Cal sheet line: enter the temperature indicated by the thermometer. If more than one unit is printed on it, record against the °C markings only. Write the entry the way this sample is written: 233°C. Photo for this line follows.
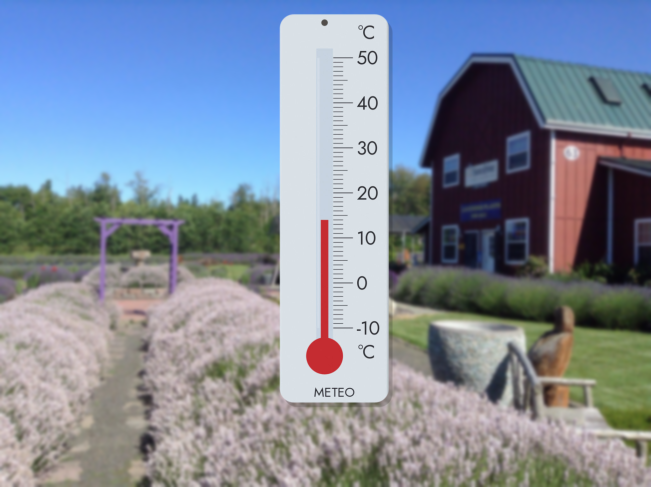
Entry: 14°C
